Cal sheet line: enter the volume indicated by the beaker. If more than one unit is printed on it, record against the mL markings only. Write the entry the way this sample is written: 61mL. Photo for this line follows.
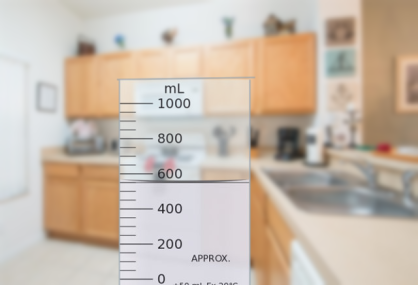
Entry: 550mL
